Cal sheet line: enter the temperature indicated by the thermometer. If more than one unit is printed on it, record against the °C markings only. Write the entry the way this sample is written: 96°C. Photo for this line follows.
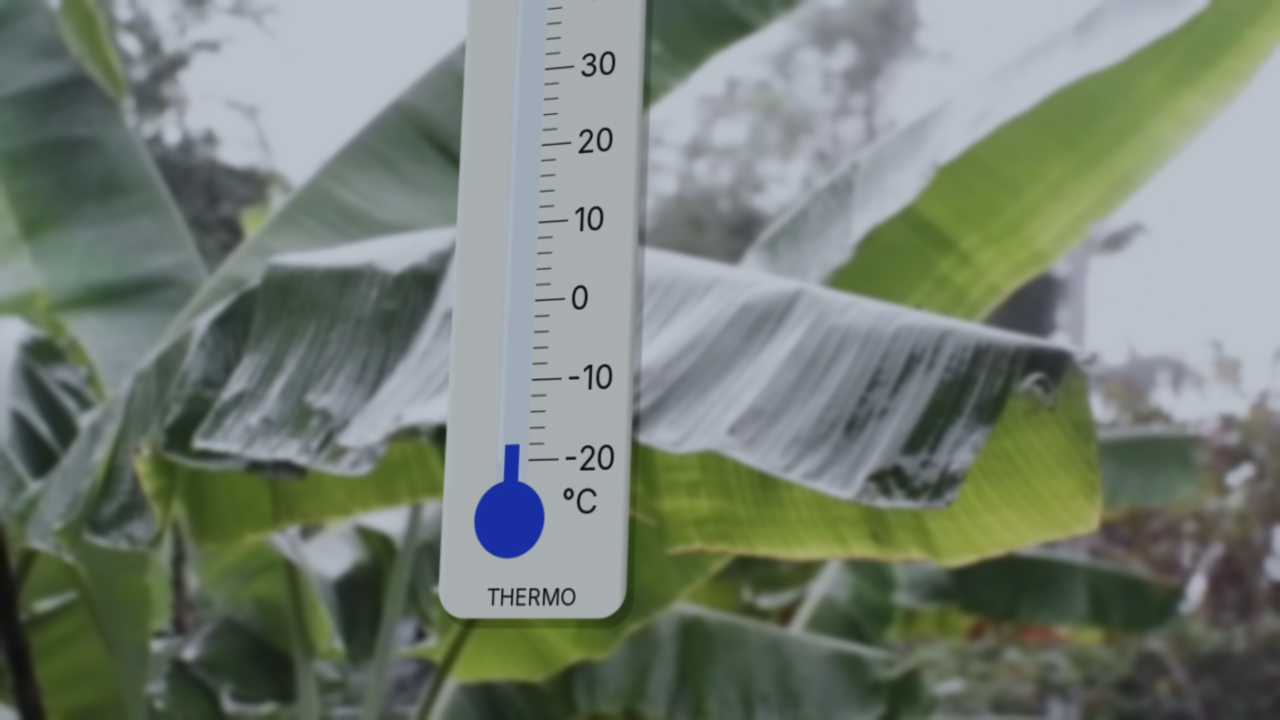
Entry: -18°C
